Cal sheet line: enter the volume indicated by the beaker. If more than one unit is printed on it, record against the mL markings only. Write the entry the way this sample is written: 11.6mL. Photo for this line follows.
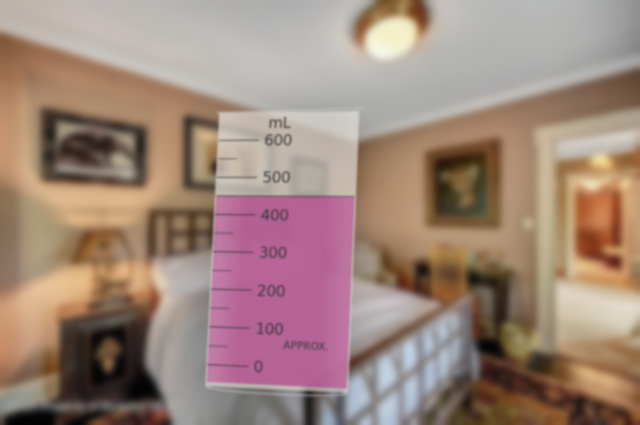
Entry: 450mL
